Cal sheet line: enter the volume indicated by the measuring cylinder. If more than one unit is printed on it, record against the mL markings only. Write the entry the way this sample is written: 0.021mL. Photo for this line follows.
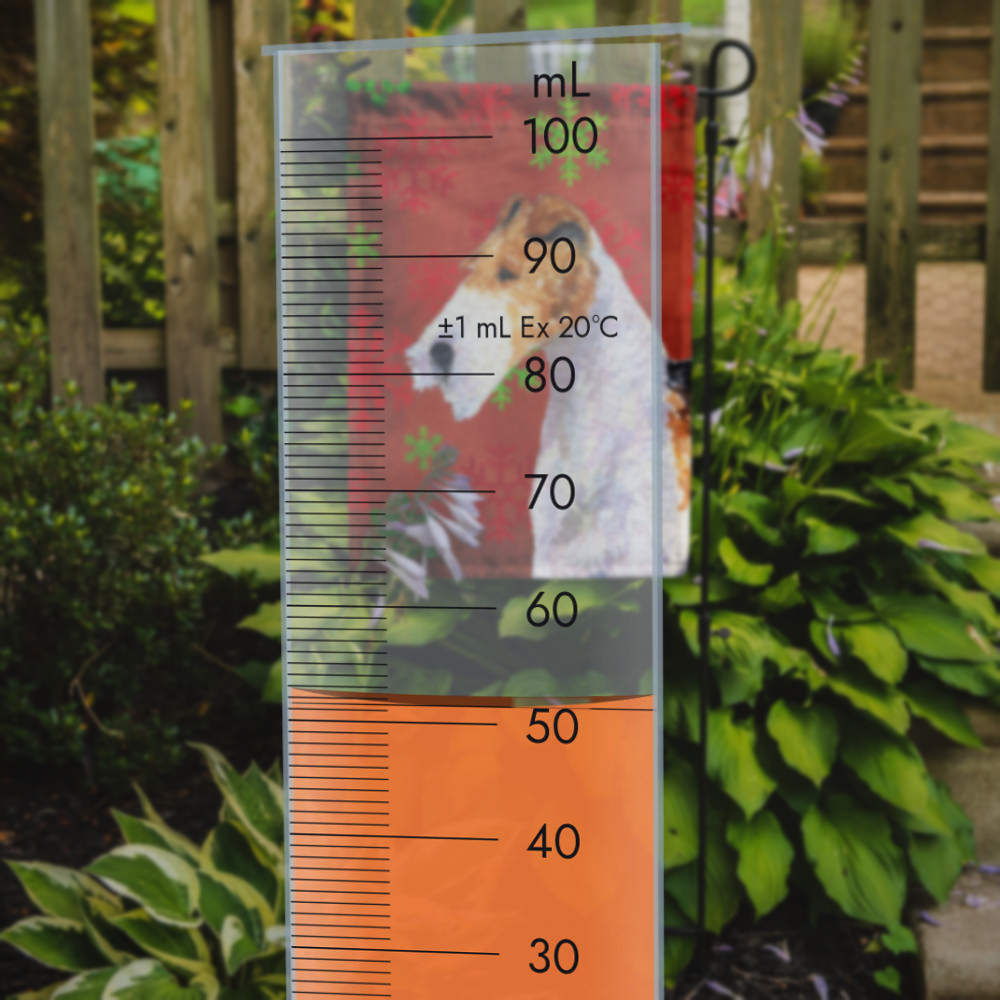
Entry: 51.5mL
